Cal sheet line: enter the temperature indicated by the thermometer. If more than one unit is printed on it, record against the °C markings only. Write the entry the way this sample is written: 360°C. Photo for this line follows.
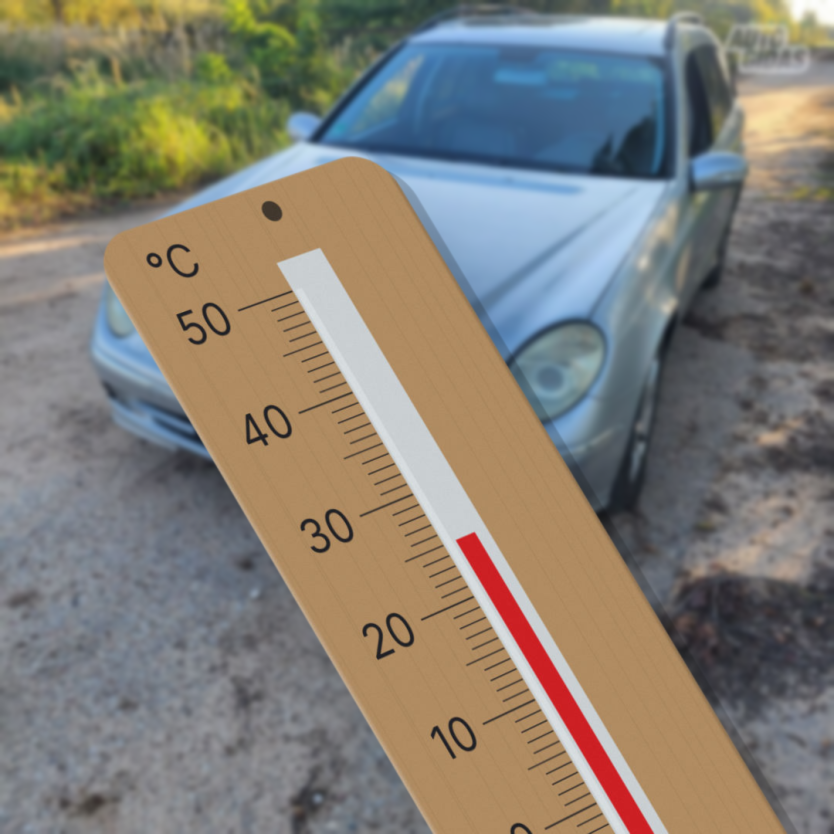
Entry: 25°C
